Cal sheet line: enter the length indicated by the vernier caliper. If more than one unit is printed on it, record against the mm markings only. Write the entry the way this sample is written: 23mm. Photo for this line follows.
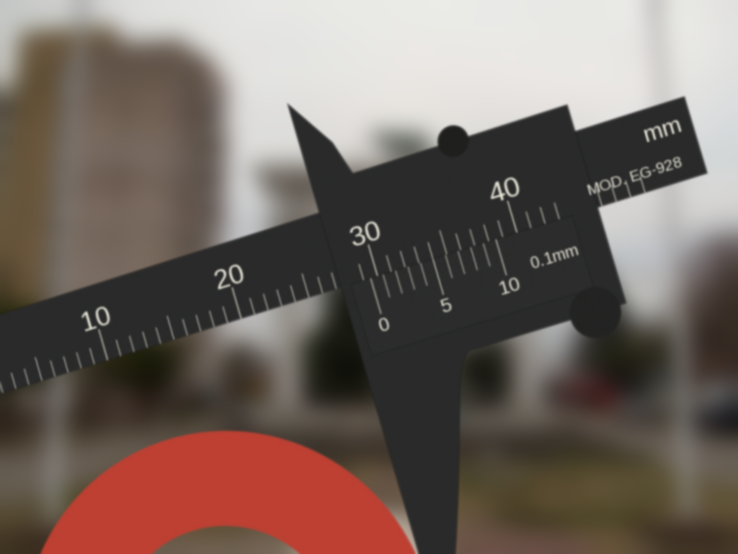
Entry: 29.5mm
